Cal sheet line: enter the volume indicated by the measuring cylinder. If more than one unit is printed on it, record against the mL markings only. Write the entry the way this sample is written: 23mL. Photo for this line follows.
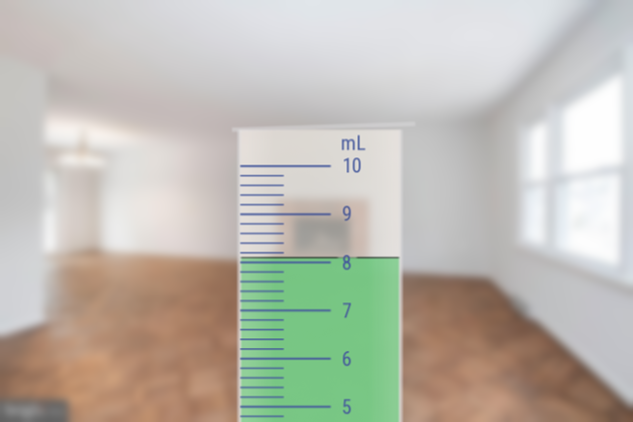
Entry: 8.1mL
